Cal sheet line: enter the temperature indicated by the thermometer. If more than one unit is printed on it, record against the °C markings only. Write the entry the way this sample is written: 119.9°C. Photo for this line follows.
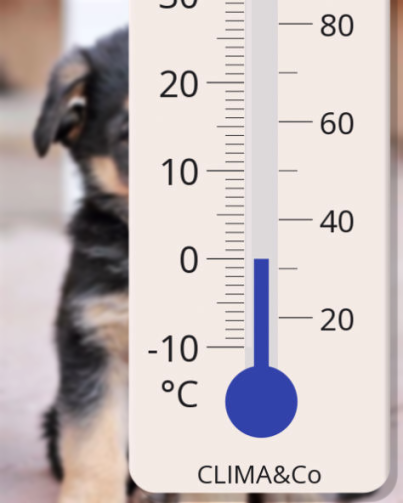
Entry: 0°C
